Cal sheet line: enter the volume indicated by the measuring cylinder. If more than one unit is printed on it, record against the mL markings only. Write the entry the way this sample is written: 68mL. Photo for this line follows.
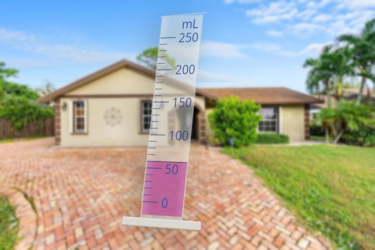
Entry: 60mL
